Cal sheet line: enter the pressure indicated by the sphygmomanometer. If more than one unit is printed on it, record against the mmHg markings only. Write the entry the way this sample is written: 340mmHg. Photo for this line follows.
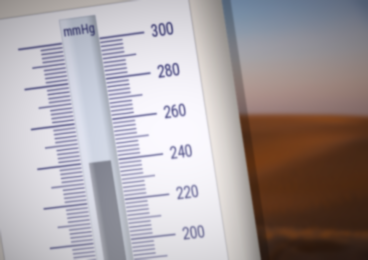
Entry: 240mmHg
